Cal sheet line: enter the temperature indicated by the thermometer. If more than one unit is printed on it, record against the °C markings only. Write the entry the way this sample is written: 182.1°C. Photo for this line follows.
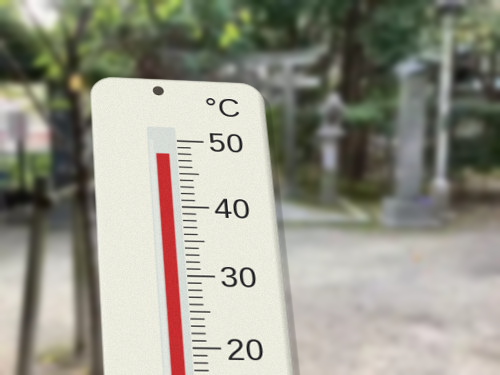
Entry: 48°C
